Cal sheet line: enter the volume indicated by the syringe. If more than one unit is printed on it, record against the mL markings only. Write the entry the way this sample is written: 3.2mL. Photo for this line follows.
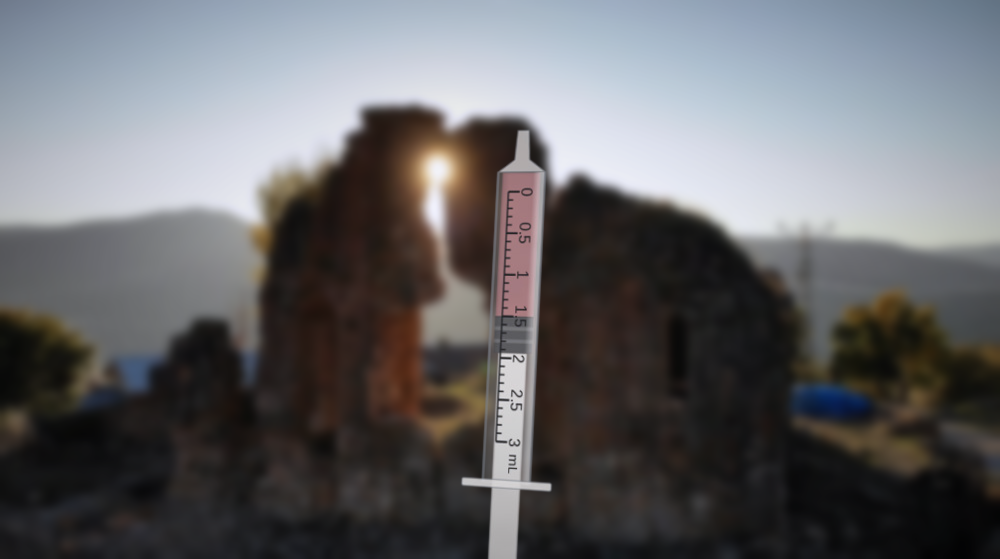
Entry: 1.5mL
